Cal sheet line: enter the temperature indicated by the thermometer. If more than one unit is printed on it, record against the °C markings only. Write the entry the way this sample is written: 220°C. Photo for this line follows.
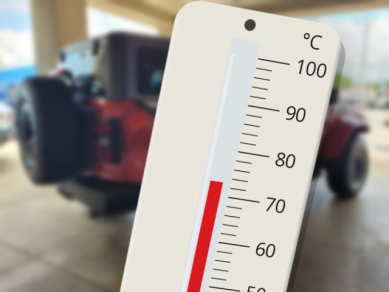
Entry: 73°C
